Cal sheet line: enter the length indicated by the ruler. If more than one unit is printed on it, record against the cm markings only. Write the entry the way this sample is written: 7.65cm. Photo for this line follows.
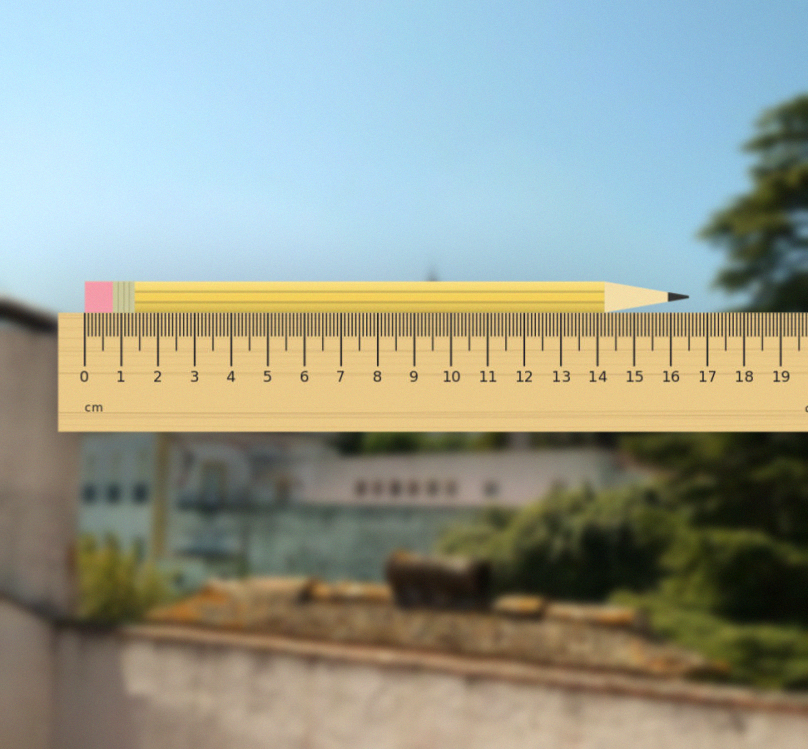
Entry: 16.5cm
